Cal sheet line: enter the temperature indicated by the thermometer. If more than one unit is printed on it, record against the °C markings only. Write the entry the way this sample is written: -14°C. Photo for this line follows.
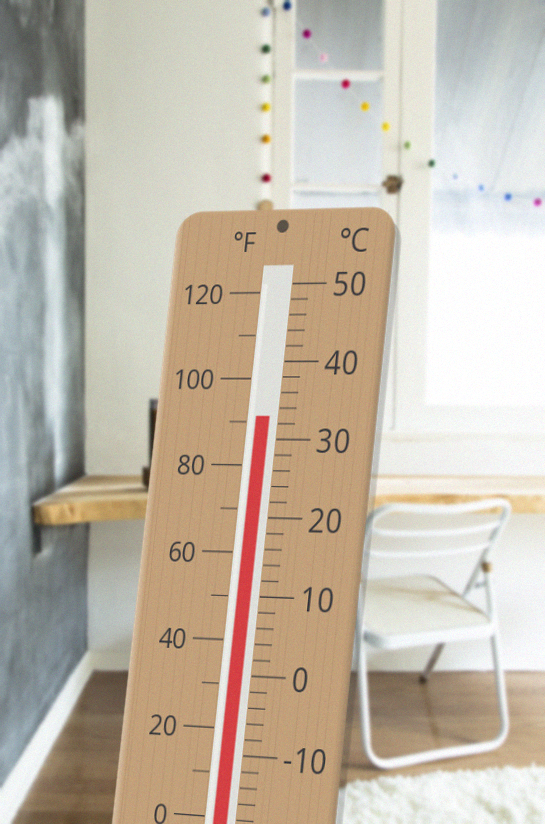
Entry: 33°C
